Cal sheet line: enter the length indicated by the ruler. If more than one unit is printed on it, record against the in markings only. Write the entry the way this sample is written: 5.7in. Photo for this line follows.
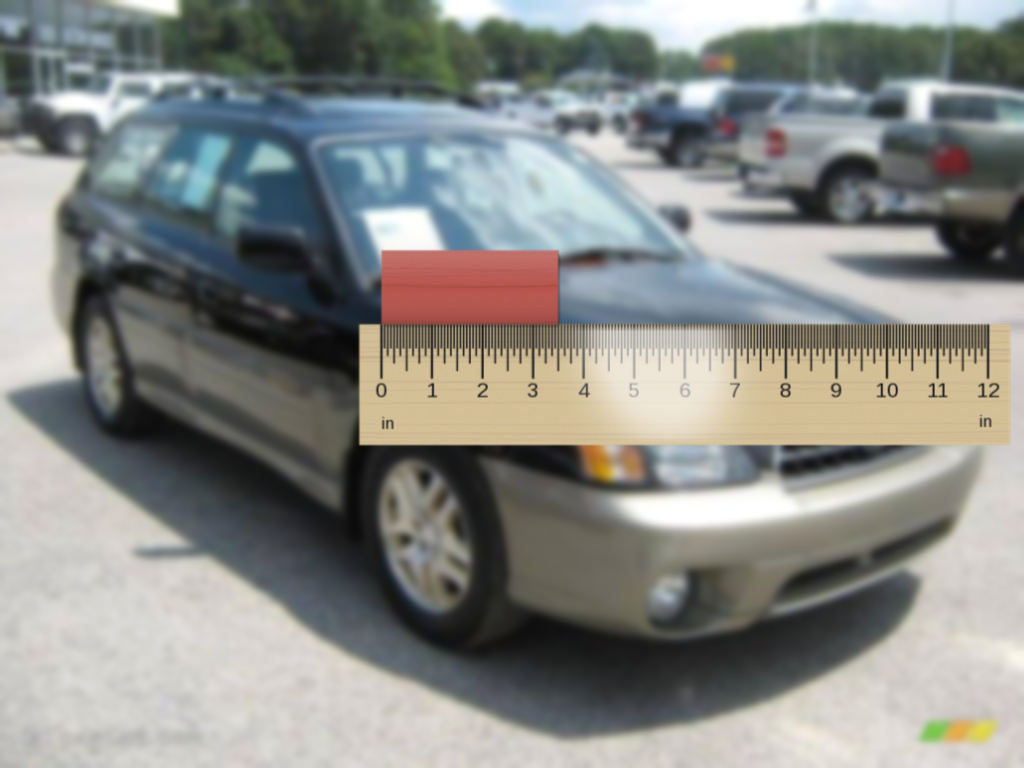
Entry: 3.5in
